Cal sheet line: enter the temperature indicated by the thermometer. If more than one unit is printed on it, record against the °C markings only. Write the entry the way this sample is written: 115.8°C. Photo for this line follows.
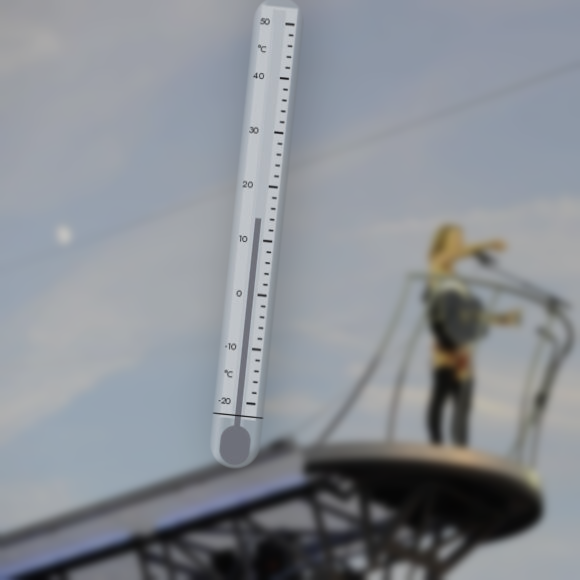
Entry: 14°C
